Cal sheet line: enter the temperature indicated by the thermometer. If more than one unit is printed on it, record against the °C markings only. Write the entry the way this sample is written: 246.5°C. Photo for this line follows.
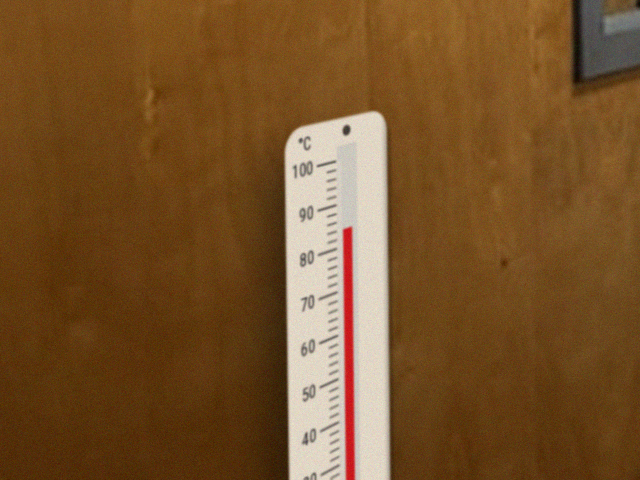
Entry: 84°C
